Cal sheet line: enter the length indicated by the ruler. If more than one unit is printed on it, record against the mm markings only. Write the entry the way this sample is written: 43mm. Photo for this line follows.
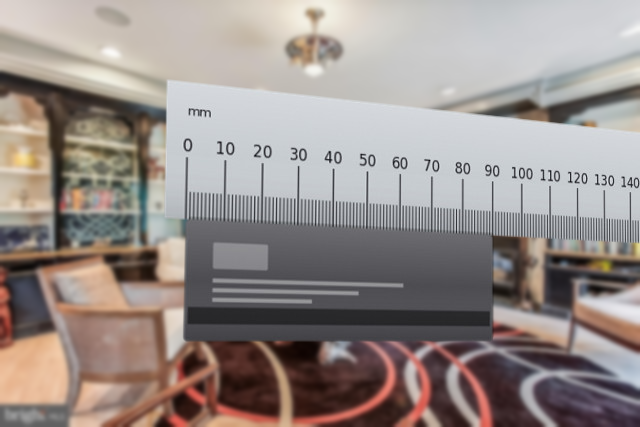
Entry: 90mm
